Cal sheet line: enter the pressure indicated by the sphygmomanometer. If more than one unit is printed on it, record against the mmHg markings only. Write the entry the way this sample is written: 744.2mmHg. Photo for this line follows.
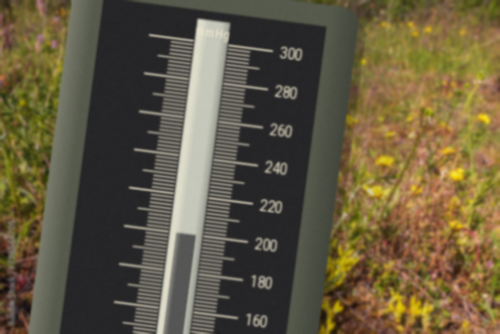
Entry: 200mmHg
